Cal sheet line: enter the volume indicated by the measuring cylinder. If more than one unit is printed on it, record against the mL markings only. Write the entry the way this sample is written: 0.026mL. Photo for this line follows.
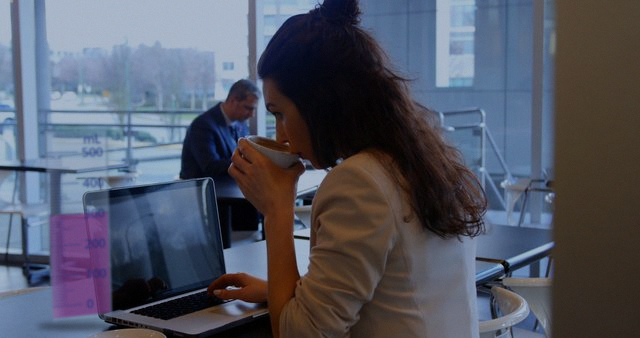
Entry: 300mL
